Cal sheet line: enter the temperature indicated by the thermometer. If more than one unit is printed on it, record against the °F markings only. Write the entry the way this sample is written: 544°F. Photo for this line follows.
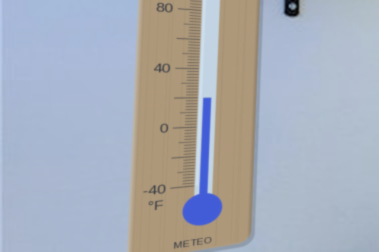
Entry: 20°F
